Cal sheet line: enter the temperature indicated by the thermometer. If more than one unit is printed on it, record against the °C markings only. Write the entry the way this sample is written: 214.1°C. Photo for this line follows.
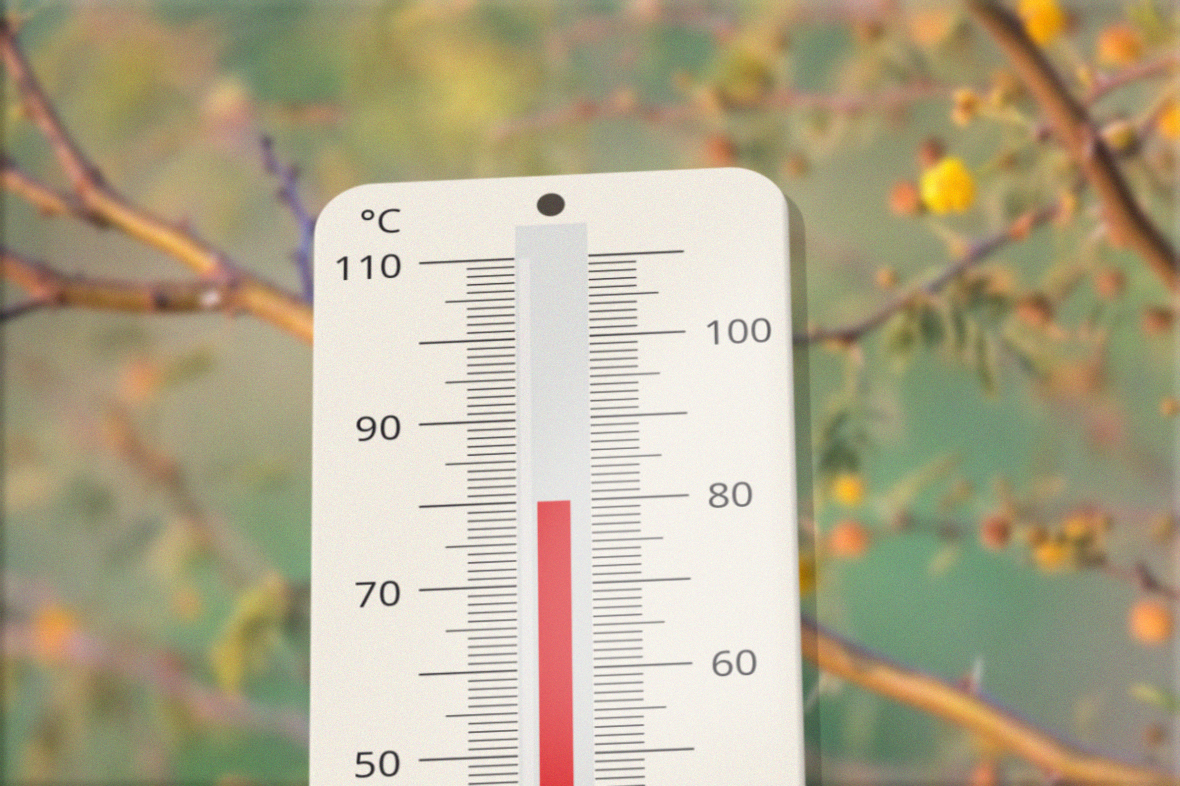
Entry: 80°C
